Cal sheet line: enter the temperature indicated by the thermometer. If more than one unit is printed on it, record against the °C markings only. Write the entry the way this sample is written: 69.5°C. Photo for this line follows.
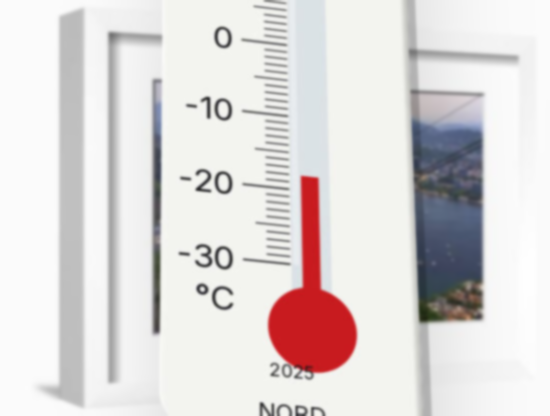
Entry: -18°C
